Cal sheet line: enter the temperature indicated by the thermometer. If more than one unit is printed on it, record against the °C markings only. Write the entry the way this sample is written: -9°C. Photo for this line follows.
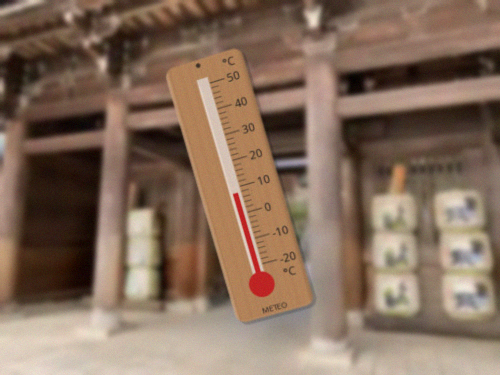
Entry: 8°C
